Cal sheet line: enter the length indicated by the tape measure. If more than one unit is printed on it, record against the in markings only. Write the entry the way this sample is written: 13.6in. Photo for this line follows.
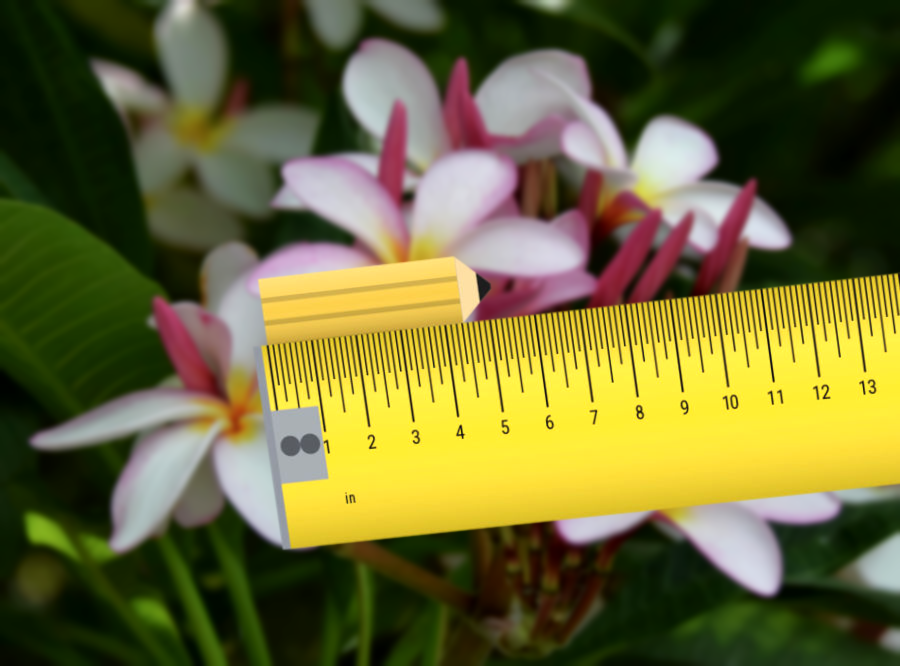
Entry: 5.125in
